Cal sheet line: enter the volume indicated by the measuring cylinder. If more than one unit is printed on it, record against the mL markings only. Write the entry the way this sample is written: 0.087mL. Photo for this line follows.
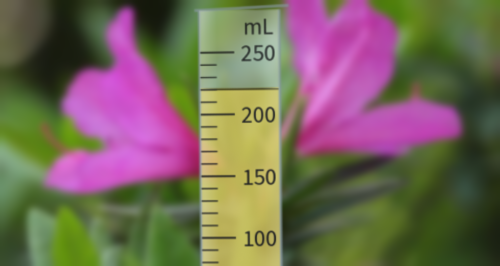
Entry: 220mL
